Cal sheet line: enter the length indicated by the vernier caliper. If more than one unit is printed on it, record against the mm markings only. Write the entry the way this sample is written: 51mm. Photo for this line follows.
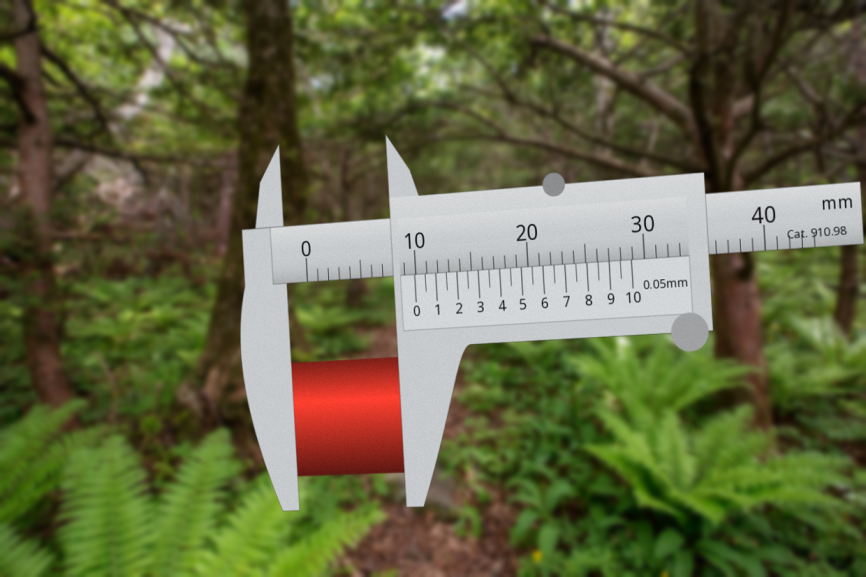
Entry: 9.9mm
